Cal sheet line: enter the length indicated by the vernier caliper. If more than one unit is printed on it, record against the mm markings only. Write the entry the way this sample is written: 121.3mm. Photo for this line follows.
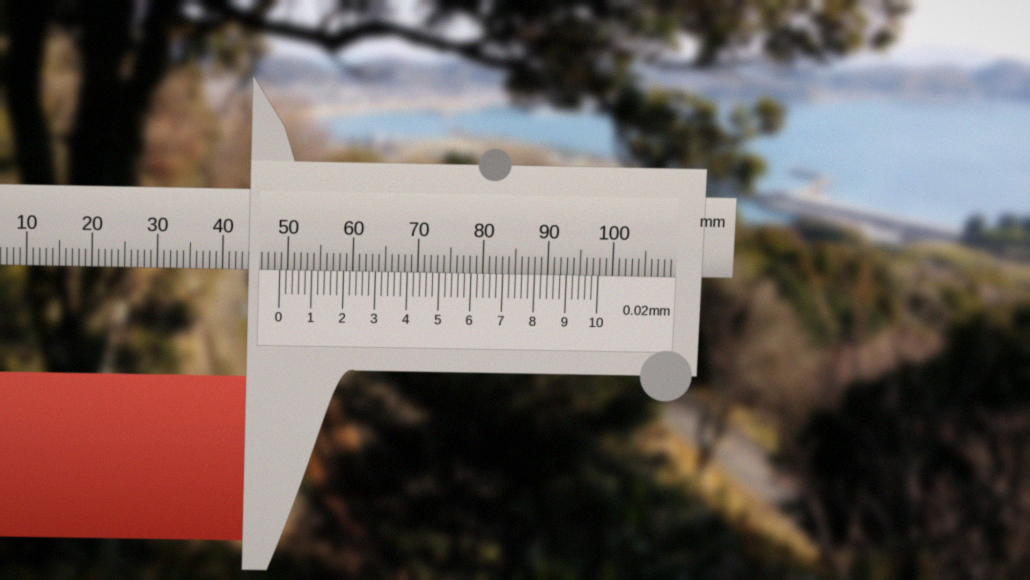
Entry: 48.8mm
